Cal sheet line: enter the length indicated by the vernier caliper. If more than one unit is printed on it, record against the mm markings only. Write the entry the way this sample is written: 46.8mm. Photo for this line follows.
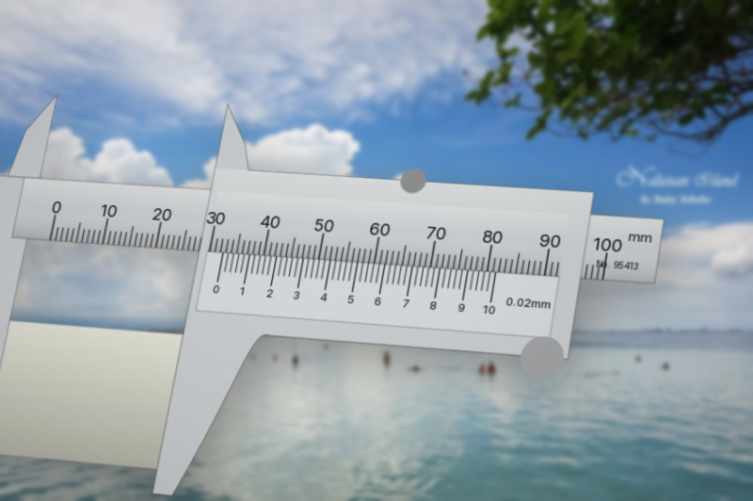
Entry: 32.5mm
